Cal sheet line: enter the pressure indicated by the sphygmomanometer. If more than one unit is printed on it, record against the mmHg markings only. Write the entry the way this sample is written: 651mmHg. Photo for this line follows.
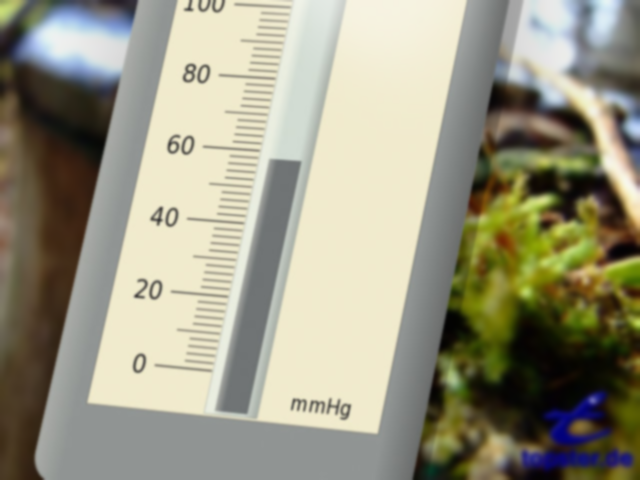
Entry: 58mmHg
